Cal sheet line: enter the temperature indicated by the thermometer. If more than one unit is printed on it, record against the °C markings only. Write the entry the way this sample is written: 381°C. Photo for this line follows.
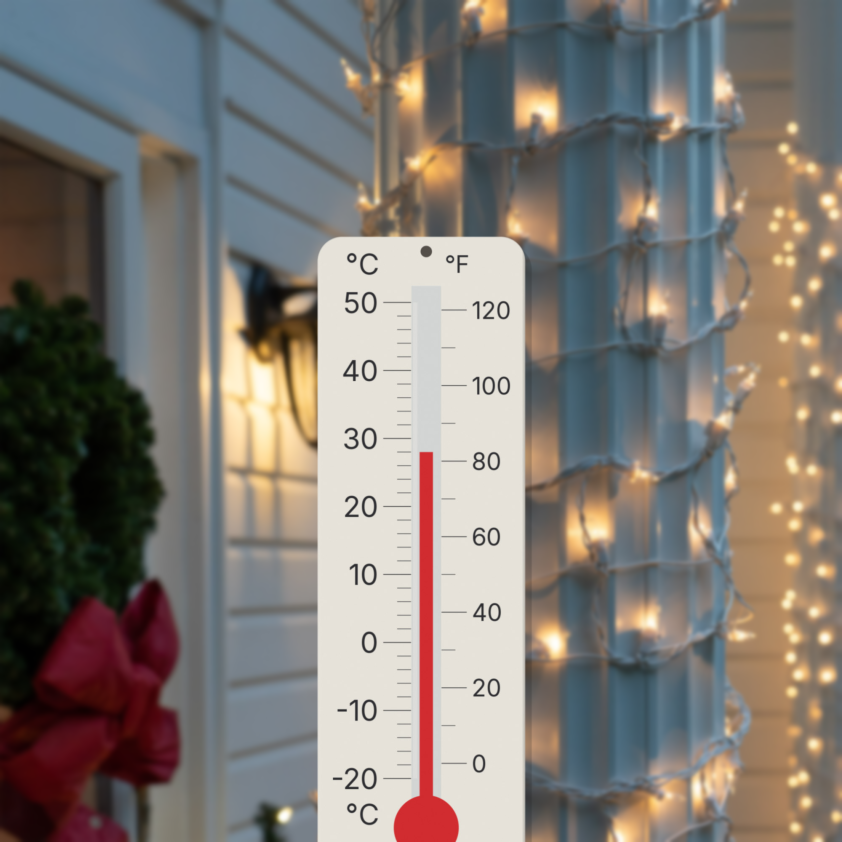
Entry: 28°C
